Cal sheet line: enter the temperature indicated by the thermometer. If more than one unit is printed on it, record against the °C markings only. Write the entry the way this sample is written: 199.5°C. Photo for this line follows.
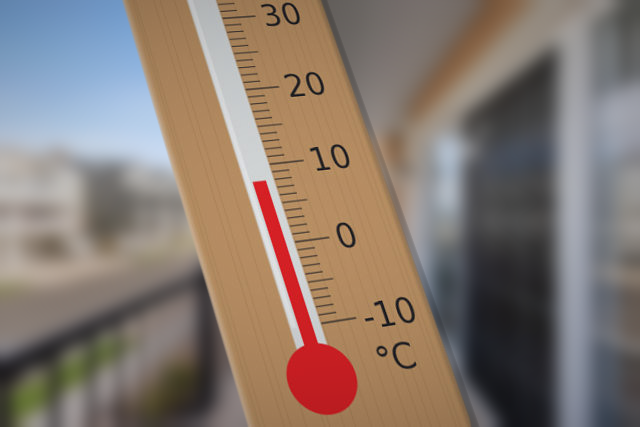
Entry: 8°C
